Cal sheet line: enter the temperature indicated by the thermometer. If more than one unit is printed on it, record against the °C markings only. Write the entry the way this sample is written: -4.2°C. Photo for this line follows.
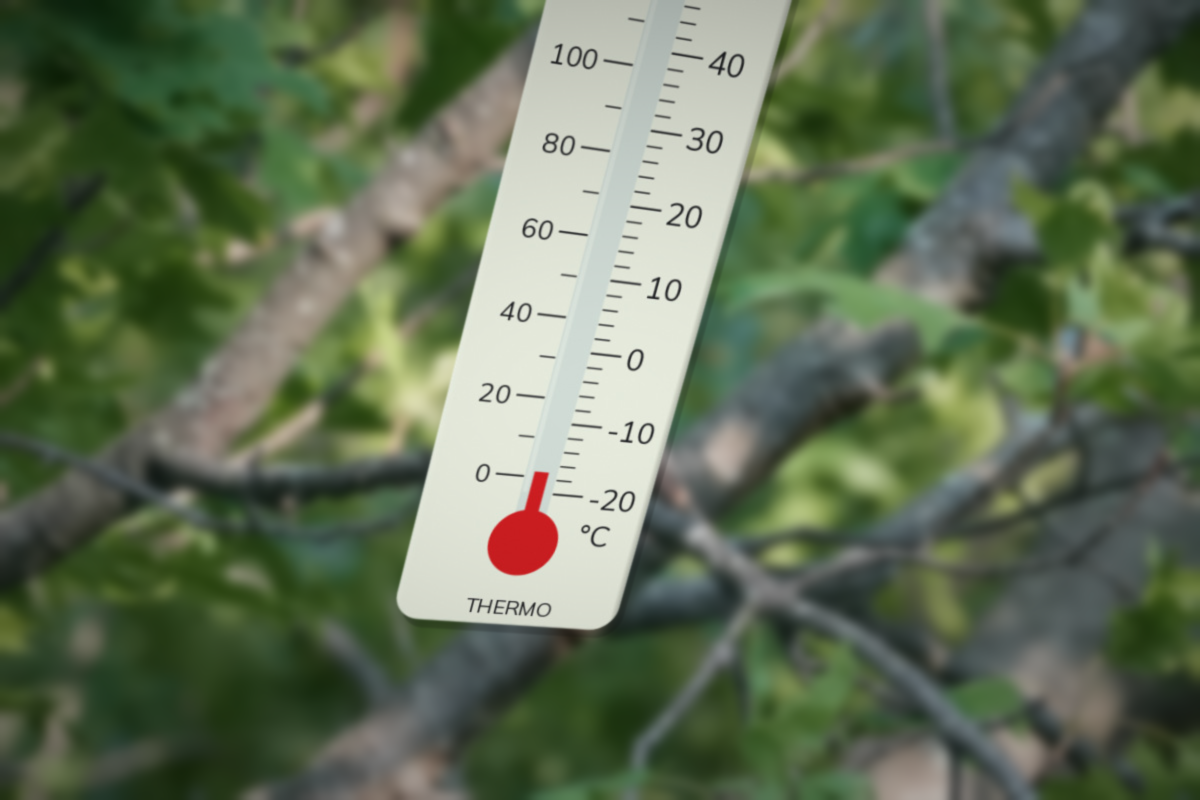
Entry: -17°C
